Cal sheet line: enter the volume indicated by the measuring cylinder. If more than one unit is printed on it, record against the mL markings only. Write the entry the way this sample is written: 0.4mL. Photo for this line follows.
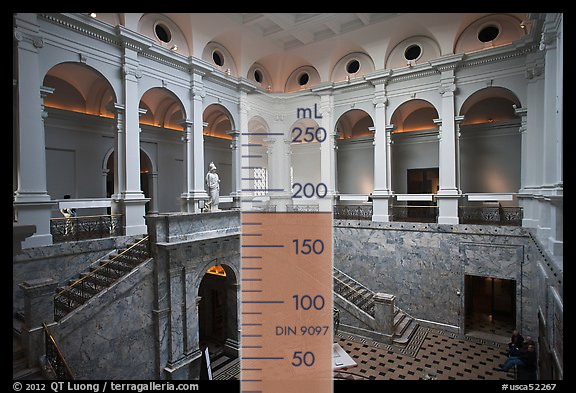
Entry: 180mL
